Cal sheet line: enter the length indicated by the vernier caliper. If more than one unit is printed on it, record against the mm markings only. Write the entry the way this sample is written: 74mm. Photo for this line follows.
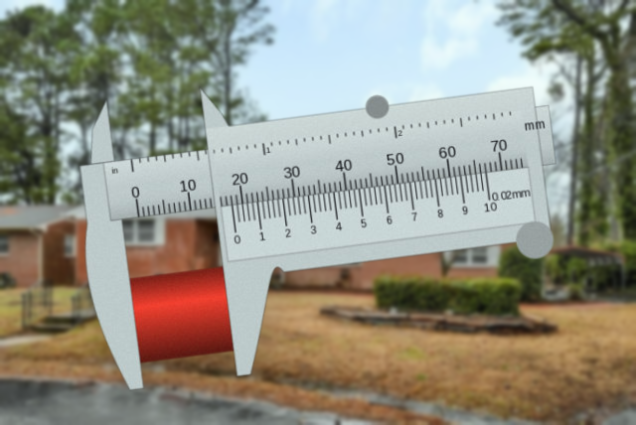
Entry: 18.0mm
